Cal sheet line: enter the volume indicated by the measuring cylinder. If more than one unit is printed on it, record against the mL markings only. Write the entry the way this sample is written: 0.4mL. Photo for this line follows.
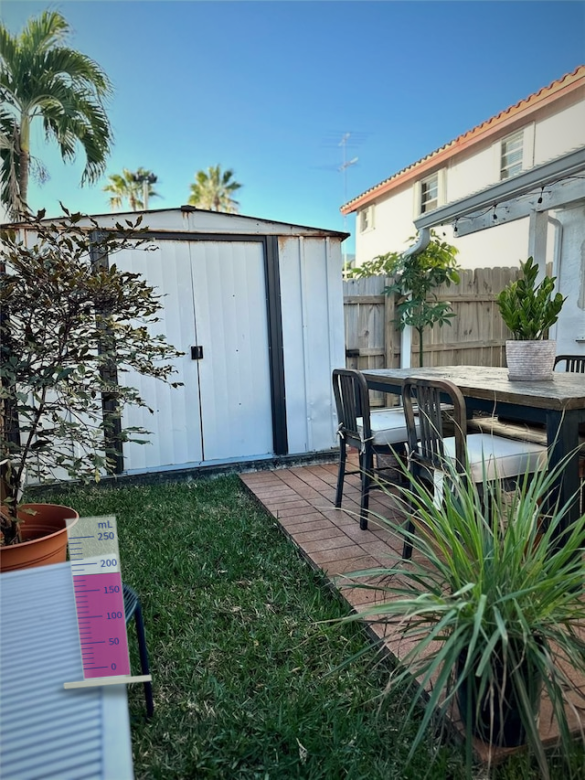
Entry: 180mL
